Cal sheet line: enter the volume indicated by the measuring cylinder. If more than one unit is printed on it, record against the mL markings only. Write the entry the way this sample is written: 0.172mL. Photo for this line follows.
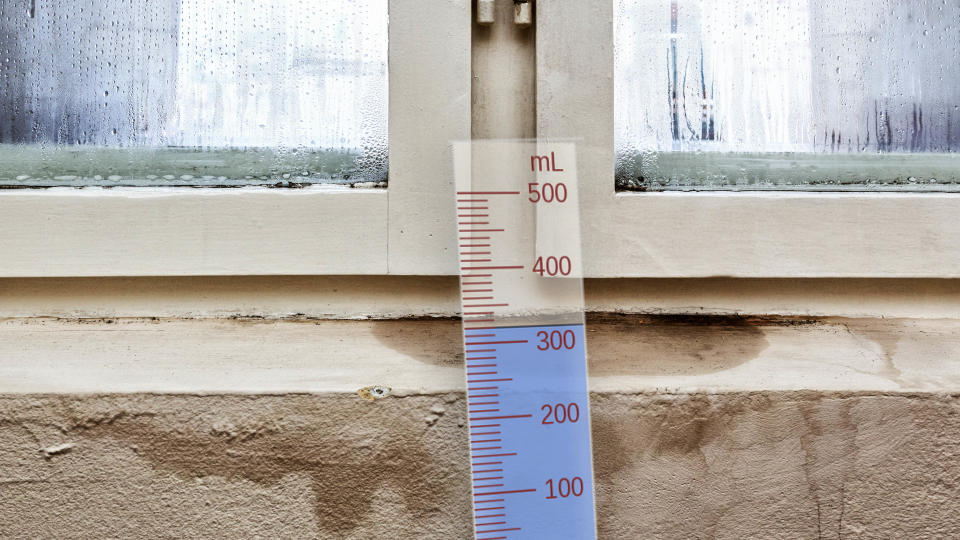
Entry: 320mL
